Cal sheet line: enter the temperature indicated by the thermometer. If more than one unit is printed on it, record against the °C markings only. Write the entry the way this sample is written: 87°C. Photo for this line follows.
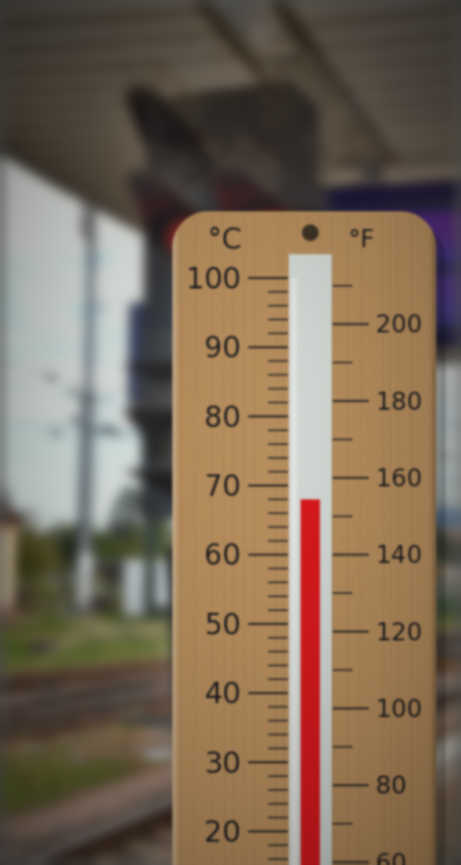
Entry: 68°C
